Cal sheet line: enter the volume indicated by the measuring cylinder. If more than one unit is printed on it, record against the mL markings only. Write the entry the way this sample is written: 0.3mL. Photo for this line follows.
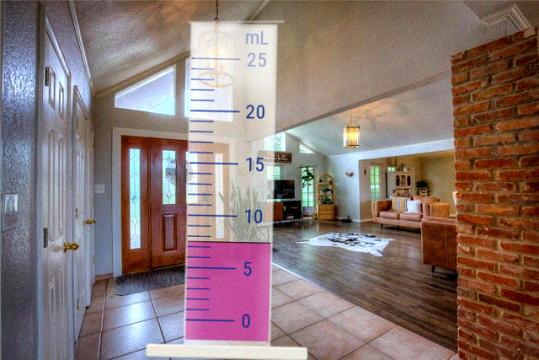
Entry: 7.5mL
